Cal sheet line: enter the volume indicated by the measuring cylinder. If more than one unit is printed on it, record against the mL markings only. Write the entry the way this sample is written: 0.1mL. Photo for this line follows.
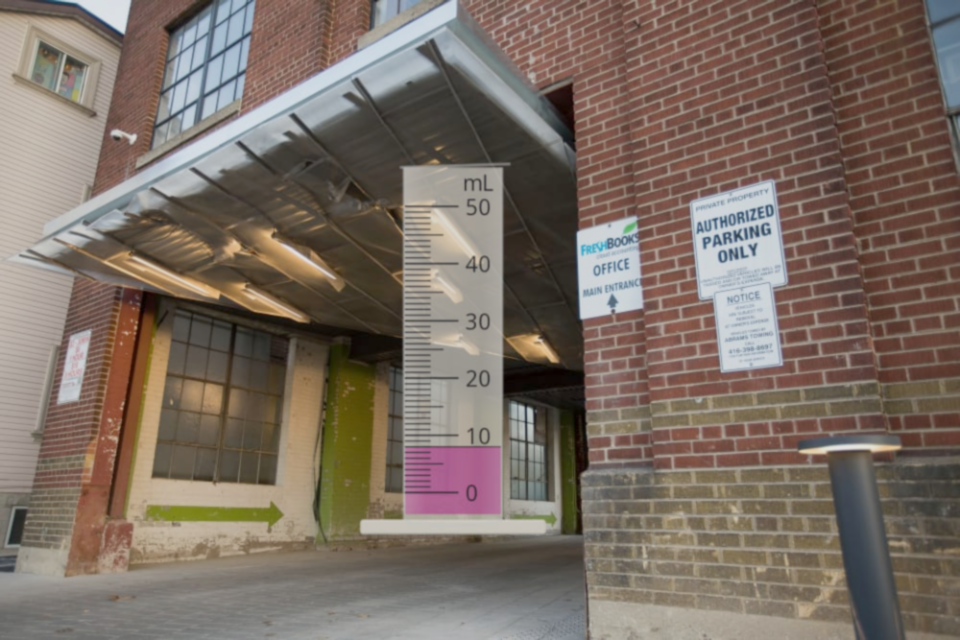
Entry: 8mL
